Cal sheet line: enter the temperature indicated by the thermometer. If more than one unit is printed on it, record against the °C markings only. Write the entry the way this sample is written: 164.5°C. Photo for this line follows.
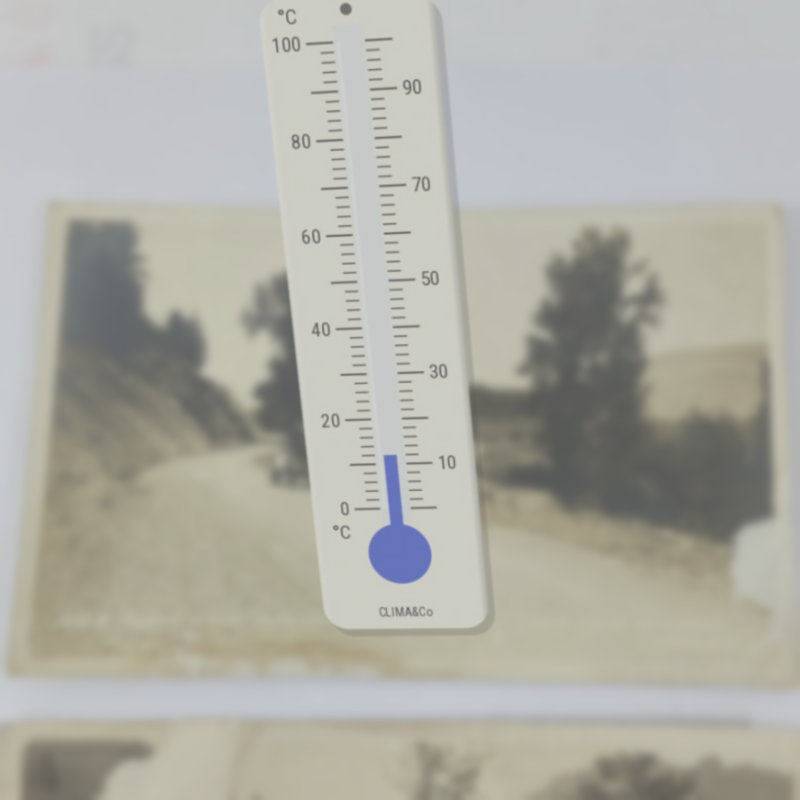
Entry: 12°C
